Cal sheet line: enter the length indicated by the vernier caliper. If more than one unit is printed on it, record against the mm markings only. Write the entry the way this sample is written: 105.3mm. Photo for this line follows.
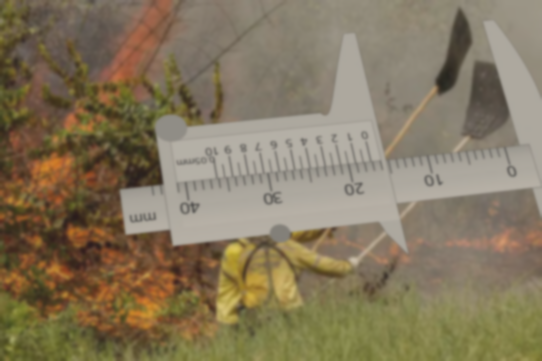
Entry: 17.2mm
